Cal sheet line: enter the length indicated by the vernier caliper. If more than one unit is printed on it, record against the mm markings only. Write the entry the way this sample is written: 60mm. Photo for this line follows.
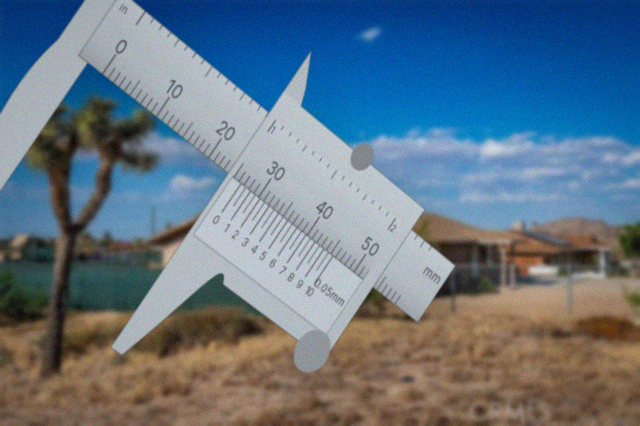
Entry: 26.5mm
